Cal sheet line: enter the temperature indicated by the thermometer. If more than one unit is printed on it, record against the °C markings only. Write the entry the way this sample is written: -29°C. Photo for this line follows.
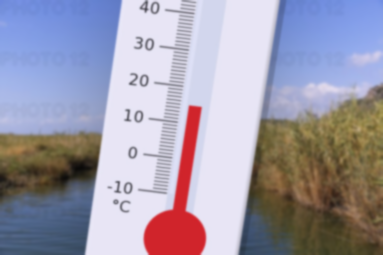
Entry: 15°C
